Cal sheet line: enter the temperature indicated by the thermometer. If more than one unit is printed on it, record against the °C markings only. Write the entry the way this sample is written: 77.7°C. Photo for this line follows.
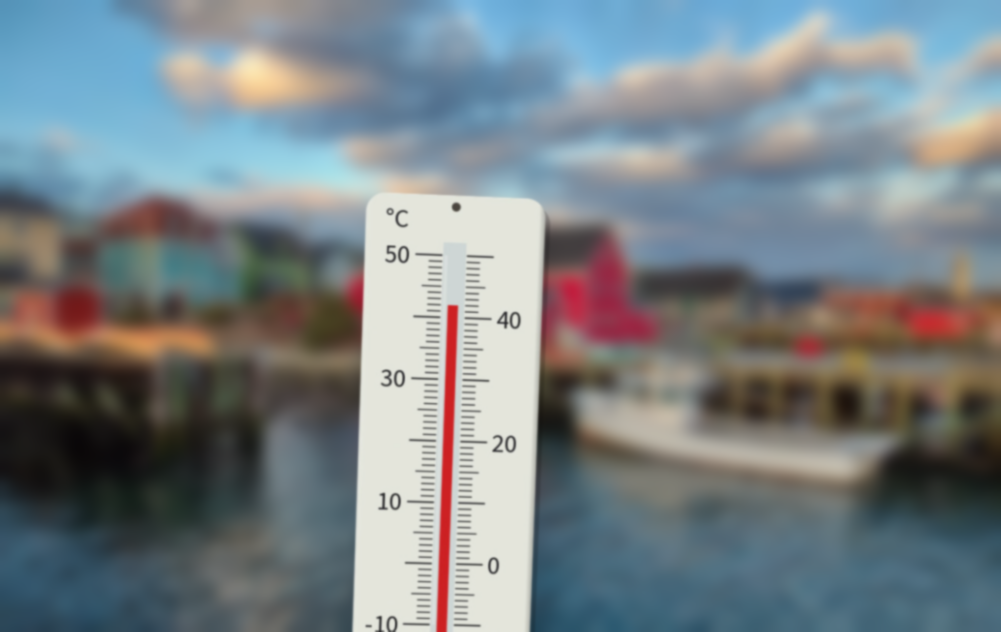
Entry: 42°C
